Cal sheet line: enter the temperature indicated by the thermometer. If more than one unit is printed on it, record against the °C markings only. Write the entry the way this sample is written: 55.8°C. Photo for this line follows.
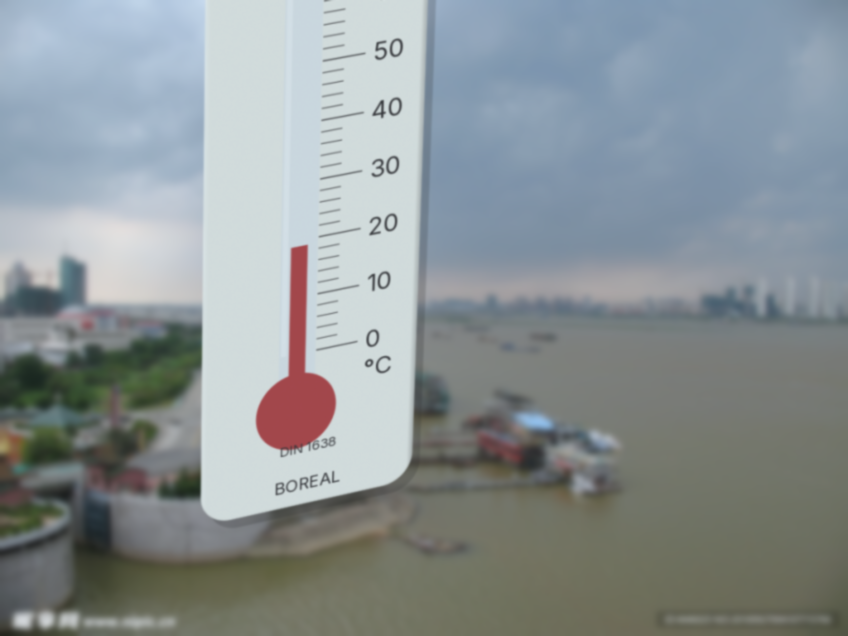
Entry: 19°C
